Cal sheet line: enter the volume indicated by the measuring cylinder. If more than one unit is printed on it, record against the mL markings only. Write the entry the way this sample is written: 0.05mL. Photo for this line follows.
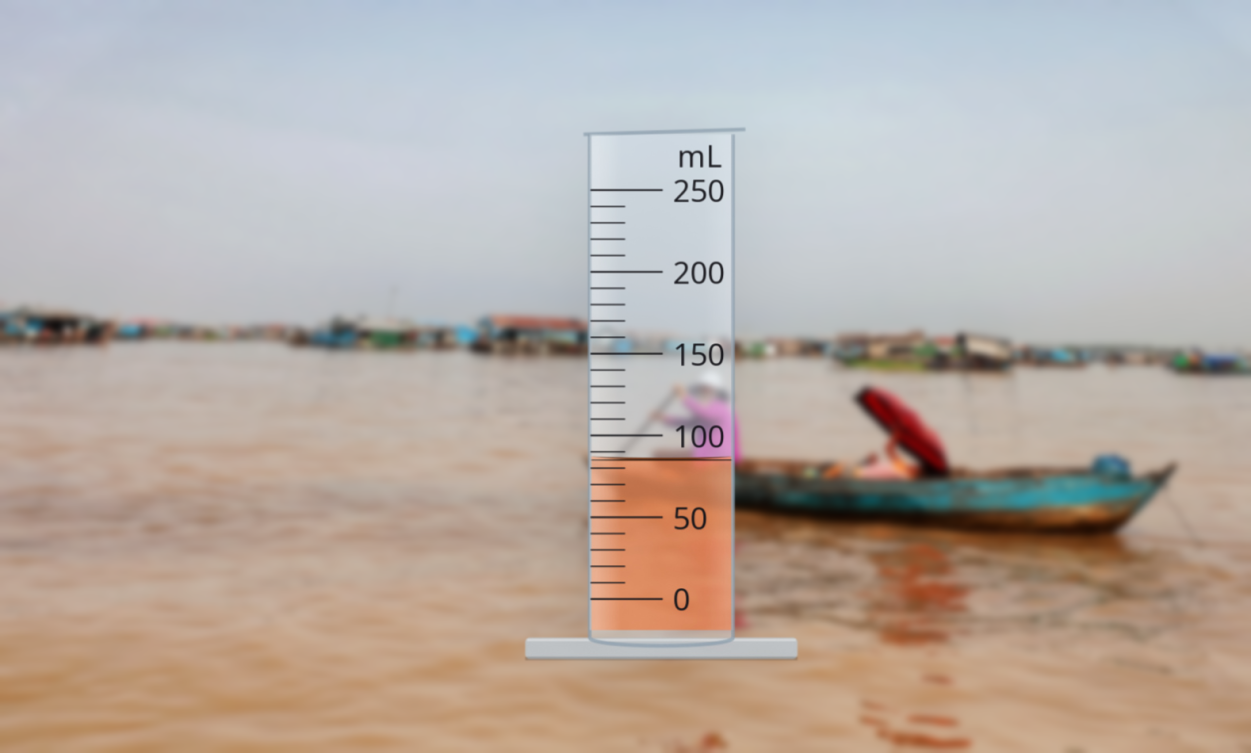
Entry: 85mL
